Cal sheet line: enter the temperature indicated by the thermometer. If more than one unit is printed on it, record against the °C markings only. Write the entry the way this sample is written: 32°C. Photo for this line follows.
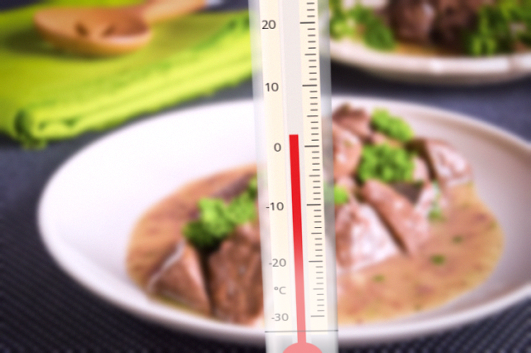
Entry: 2°C
